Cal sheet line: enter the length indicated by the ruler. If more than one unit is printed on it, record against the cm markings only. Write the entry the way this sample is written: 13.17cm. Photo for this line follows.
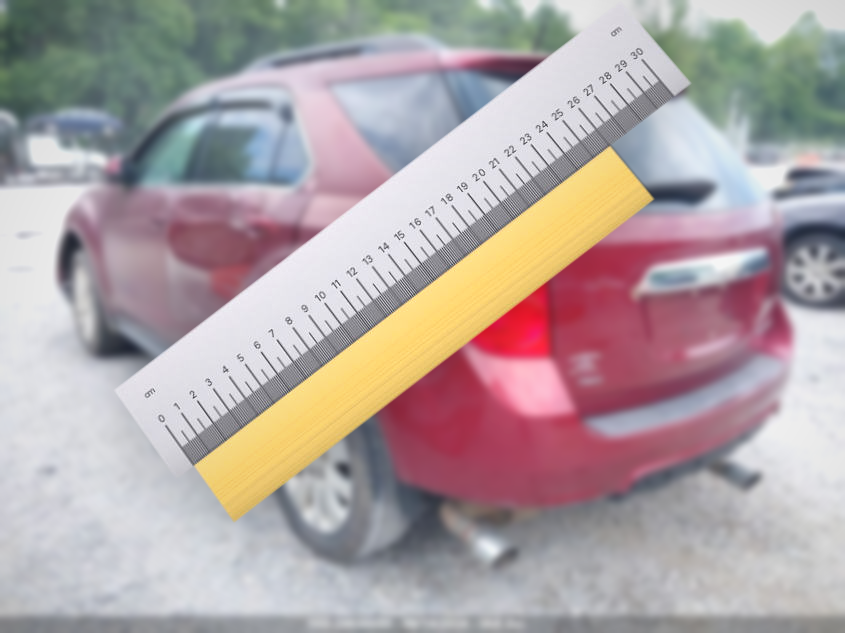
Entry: 26cm
